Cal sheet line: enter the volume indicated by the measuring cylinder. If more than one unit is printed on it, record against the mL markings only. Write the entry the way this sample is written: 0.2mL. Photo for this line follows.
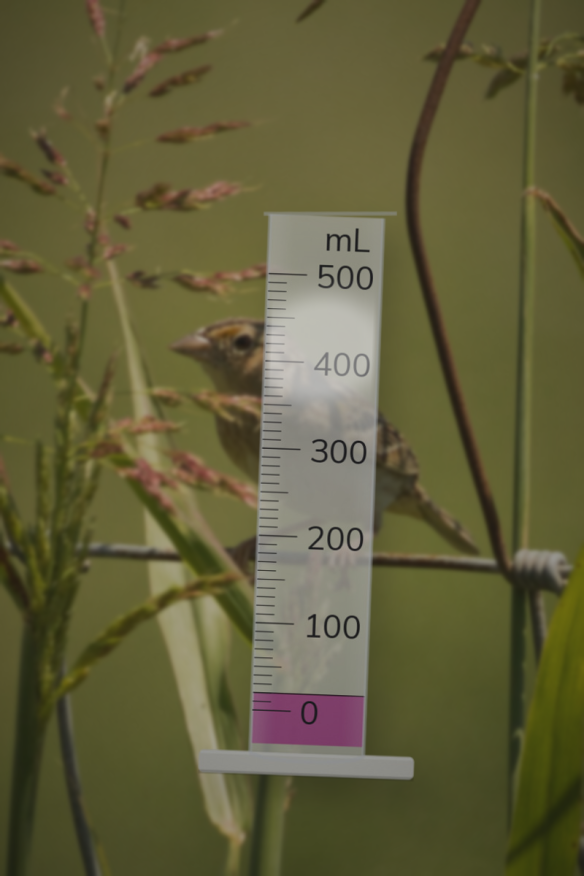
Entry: 20mL
